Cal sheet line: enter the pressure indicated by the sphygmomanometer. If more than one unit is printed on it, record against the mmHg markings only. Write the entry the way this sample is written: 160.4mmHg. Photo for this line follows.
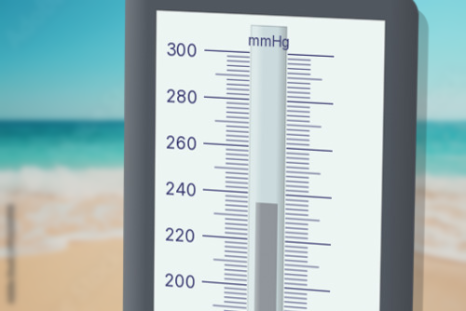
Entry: 236mmHg
